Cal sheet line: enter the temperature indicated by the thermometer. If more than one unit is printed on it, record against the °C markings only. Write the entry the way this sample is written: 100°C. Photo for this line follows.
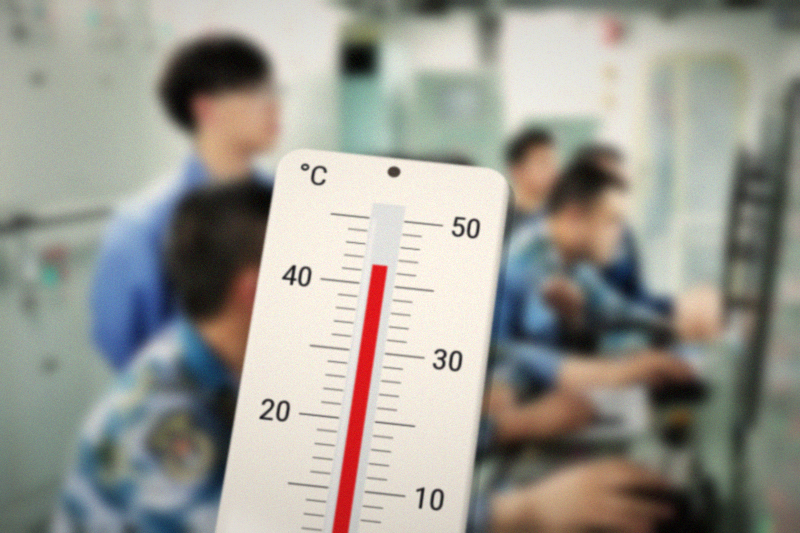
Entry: 43°C
